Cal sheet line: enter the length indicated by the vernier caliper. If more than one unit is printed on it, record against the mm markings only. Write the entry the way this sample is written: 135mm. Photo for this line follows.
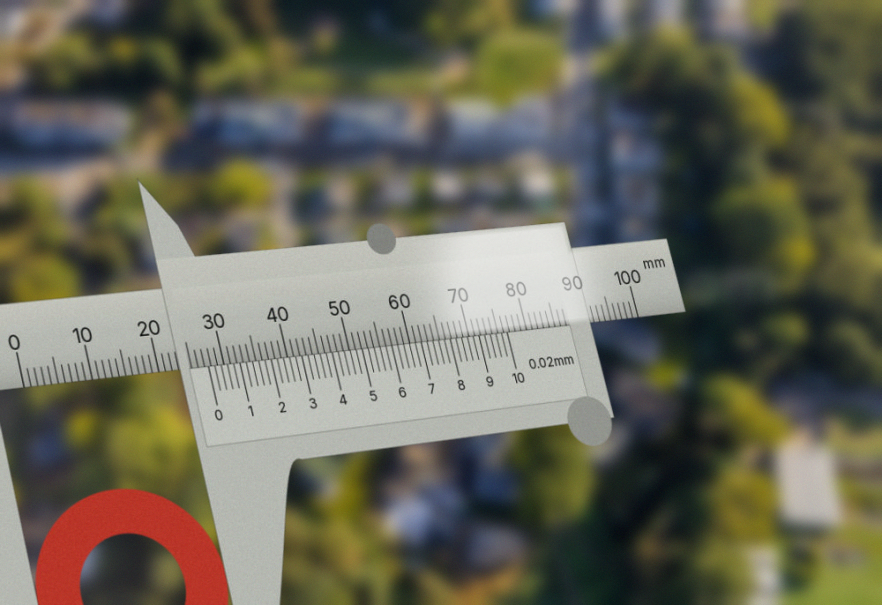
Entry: 27.6mm
